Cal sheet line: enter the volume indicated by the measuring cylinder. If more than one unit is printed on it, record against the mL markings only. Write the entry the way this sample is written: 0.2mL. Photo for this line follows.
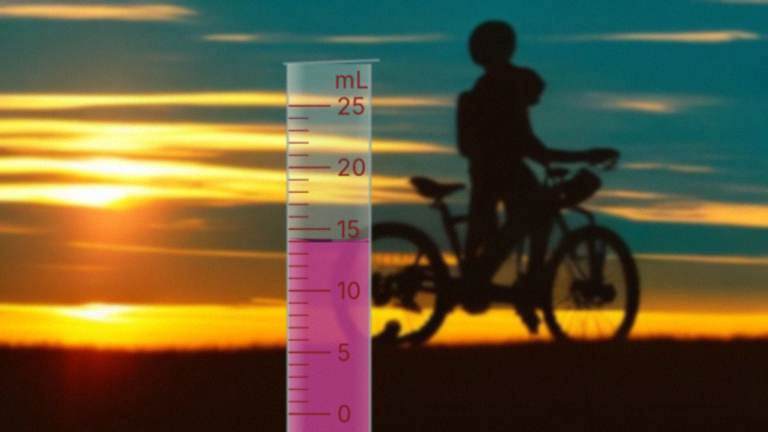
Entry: 14mL
